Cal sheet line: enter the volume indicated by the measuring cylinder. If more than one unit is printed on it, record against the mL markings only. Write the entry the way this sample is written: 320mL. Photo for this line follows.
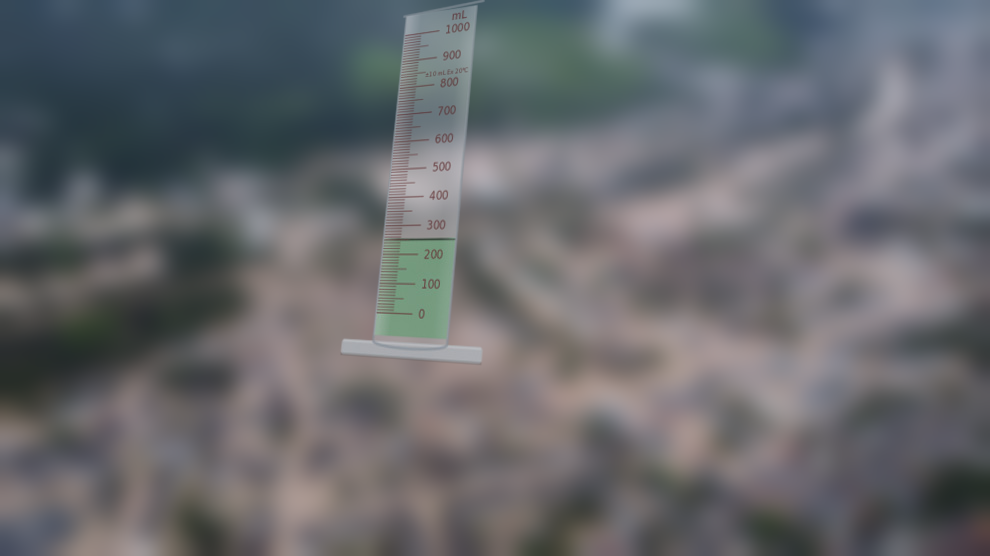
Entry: 250mL
